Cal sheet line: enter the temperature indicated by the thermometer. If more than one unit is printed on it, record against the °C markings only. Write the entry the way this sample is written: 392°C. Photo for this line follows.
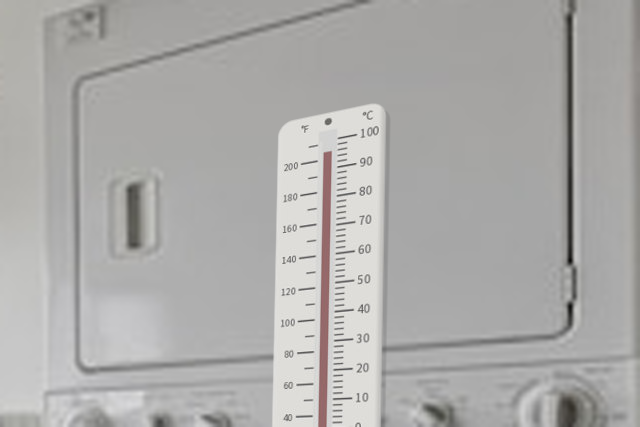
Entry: 96°C
